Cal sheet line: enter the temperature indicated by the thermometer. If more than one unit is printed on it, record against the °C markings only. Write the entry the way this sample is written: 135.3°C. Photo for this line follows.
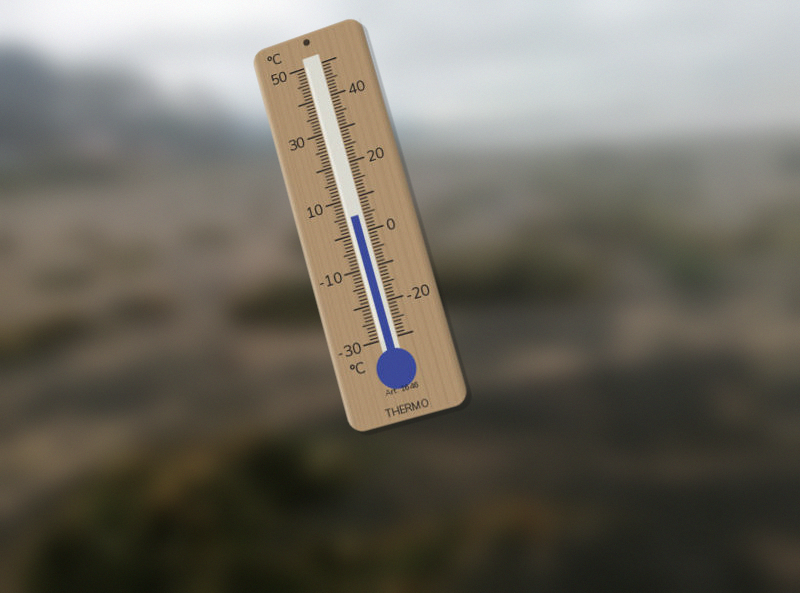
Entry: 5°C
